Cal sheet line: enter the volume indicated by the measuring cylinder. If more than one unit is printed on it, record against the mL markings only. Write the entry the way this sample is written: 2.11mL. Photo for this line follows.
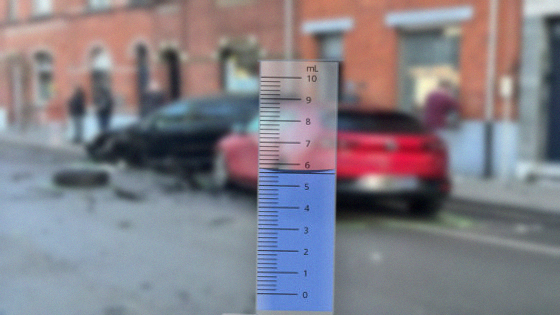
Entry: 5.6mL
